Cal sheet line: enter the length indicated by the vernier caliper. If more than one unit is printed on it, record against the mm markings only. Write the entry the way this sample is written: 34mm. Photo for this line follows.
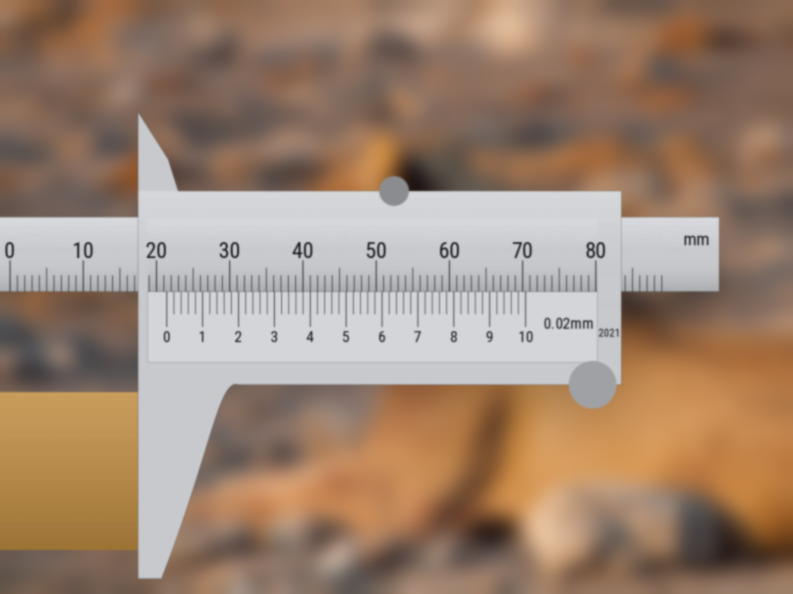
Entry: 21.4mm
